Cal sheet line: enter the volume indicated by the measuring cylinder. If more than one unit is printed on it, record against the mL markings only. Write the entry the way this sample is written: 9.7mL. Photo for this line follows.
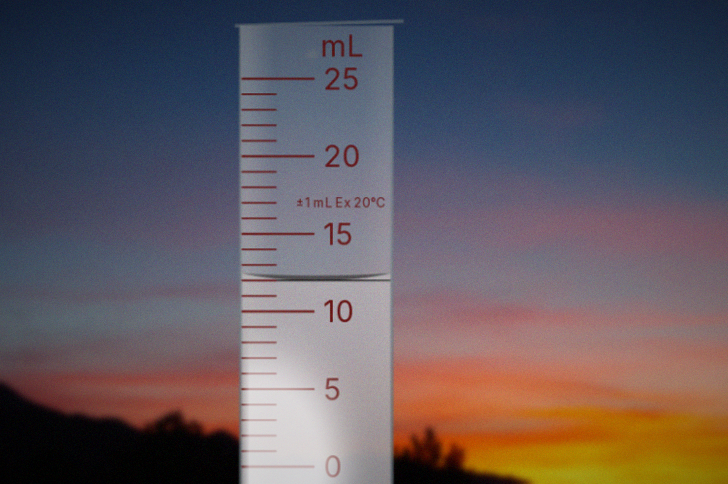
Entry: 12mL
